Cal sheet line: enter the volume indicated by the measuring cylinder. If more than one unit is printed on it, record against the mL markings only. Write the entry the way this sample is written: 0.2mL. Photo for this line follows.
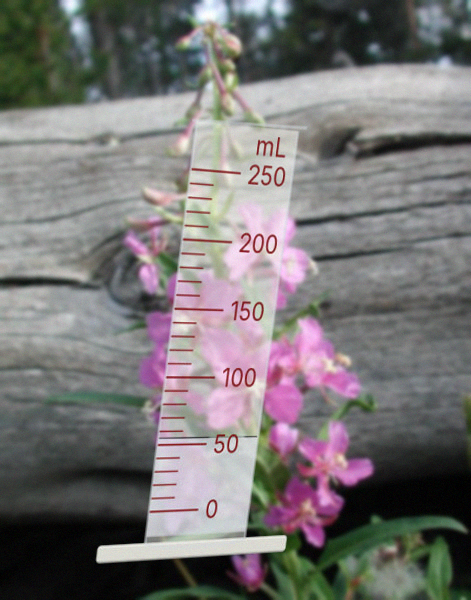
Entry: 55mL
